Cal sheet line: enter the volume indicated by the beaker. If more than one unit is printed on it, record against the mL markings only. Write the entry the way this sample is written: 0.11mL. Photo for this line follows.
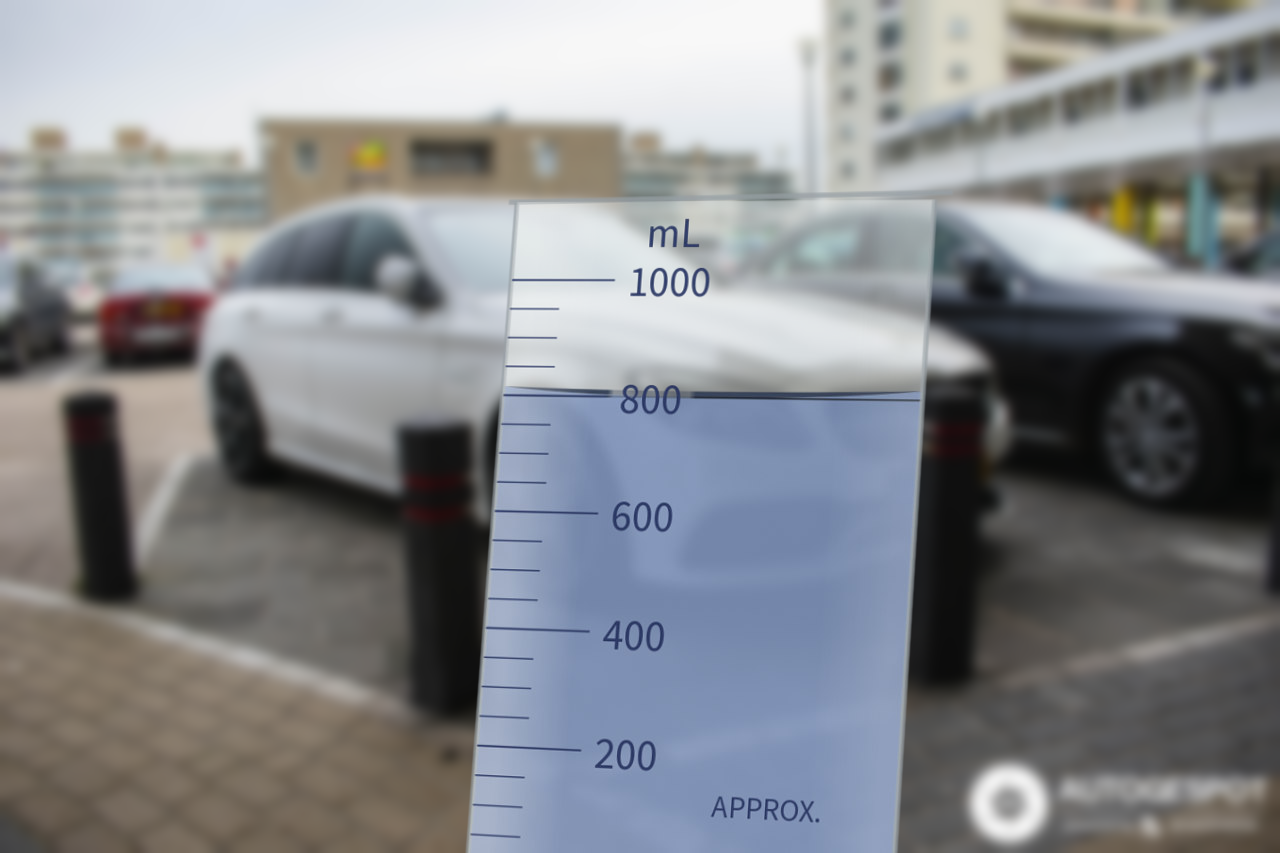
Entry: 800mL
